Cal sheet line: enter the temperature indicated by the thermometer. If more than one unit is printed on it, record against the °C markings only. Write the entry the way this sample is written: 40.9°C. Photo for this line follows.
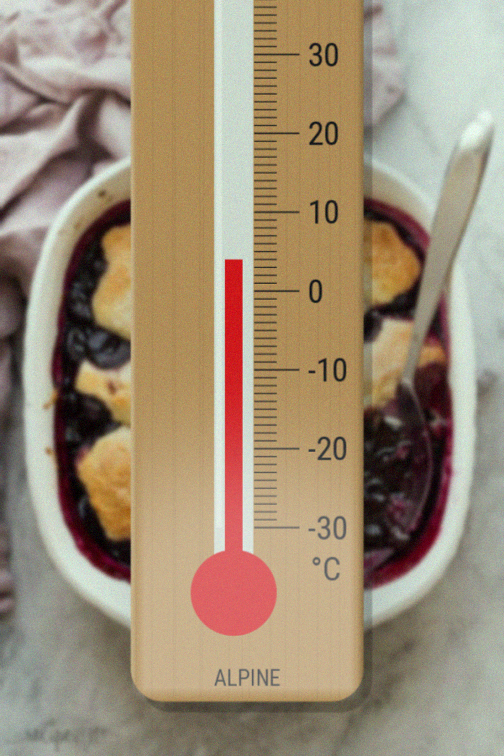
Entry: 4°C
